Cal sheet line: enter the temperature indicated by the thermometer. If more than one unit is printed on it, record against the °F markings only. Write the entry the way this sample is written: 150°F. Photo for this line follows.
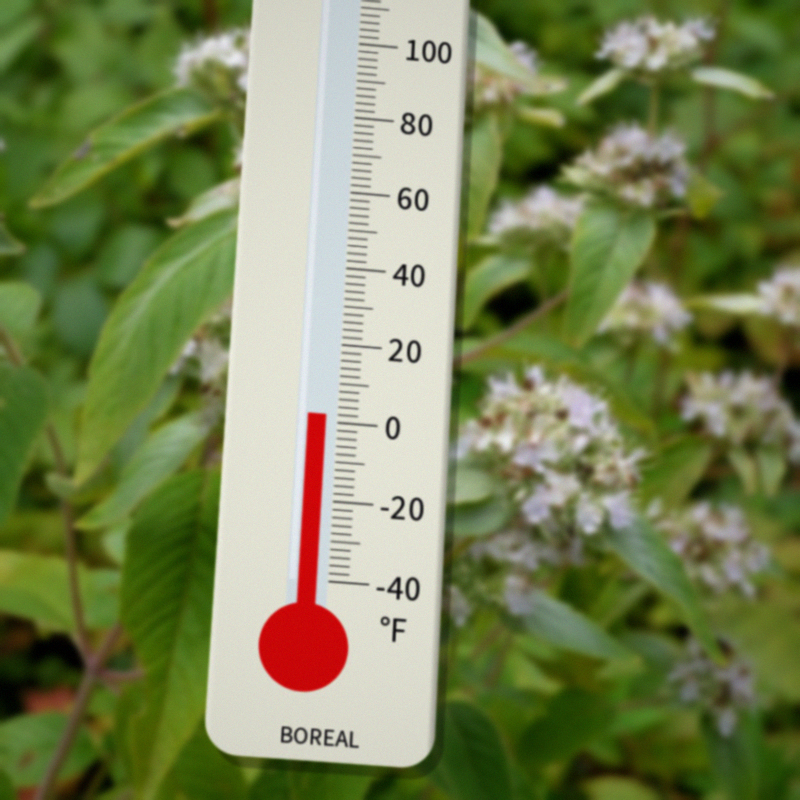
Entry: 2°F
